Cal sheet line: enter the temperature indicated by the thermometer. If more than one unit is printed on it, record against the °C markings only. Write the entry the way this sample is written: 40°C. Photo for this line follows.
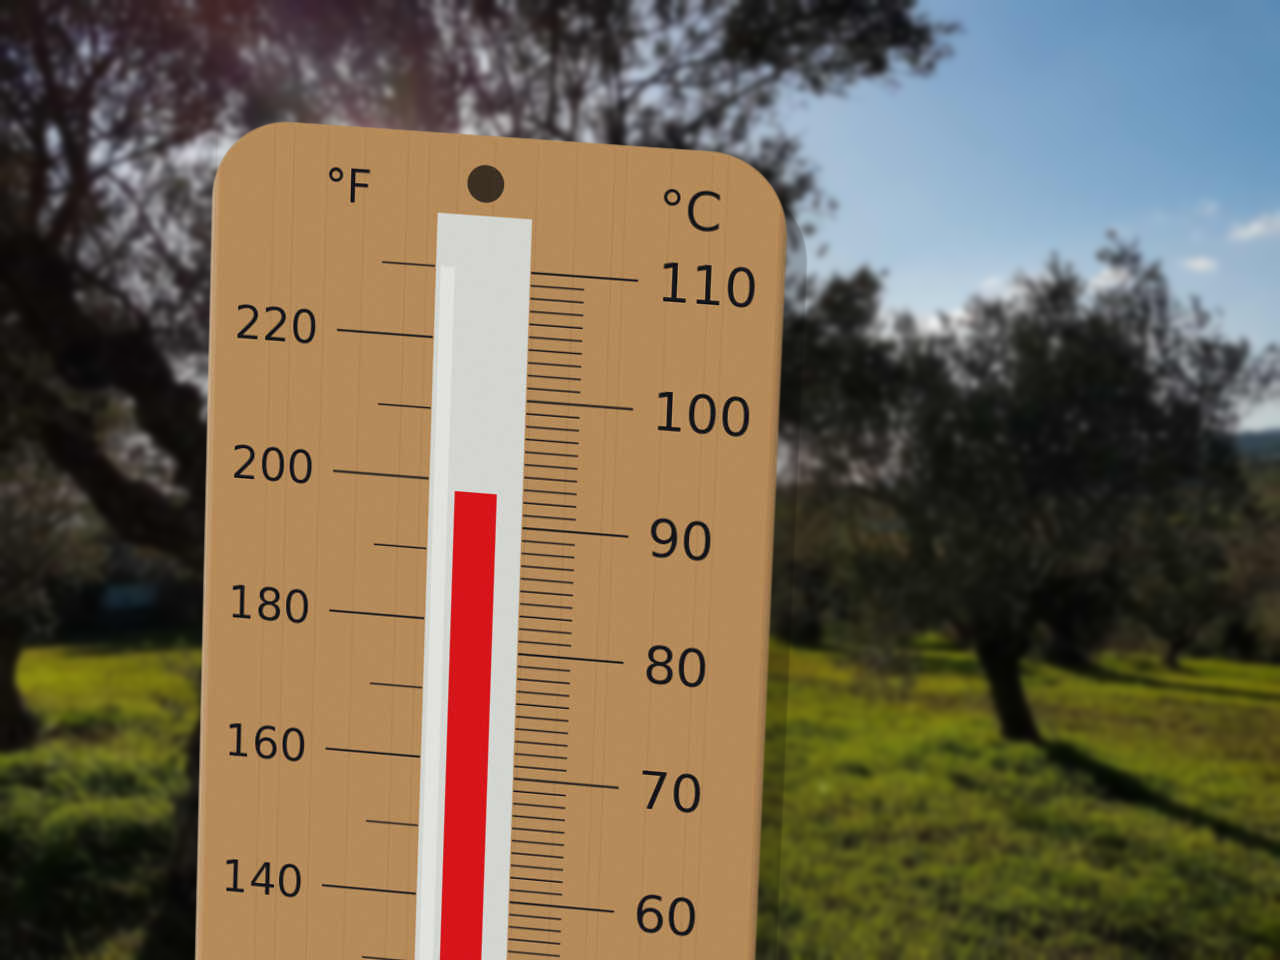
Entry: 92.5°C
